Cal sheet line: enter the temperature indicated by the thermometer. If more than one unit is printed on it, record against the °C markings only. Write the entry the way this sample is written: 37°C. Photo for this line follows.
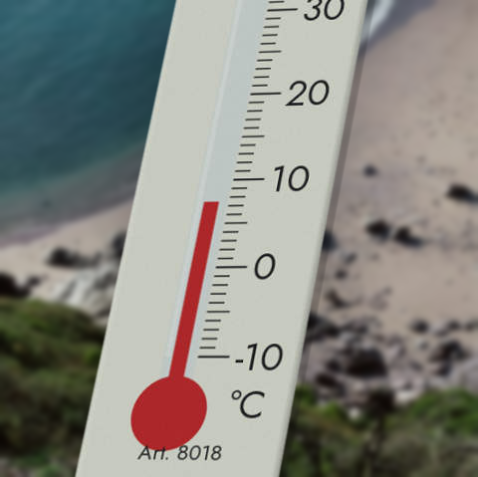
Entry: 7.5°C
